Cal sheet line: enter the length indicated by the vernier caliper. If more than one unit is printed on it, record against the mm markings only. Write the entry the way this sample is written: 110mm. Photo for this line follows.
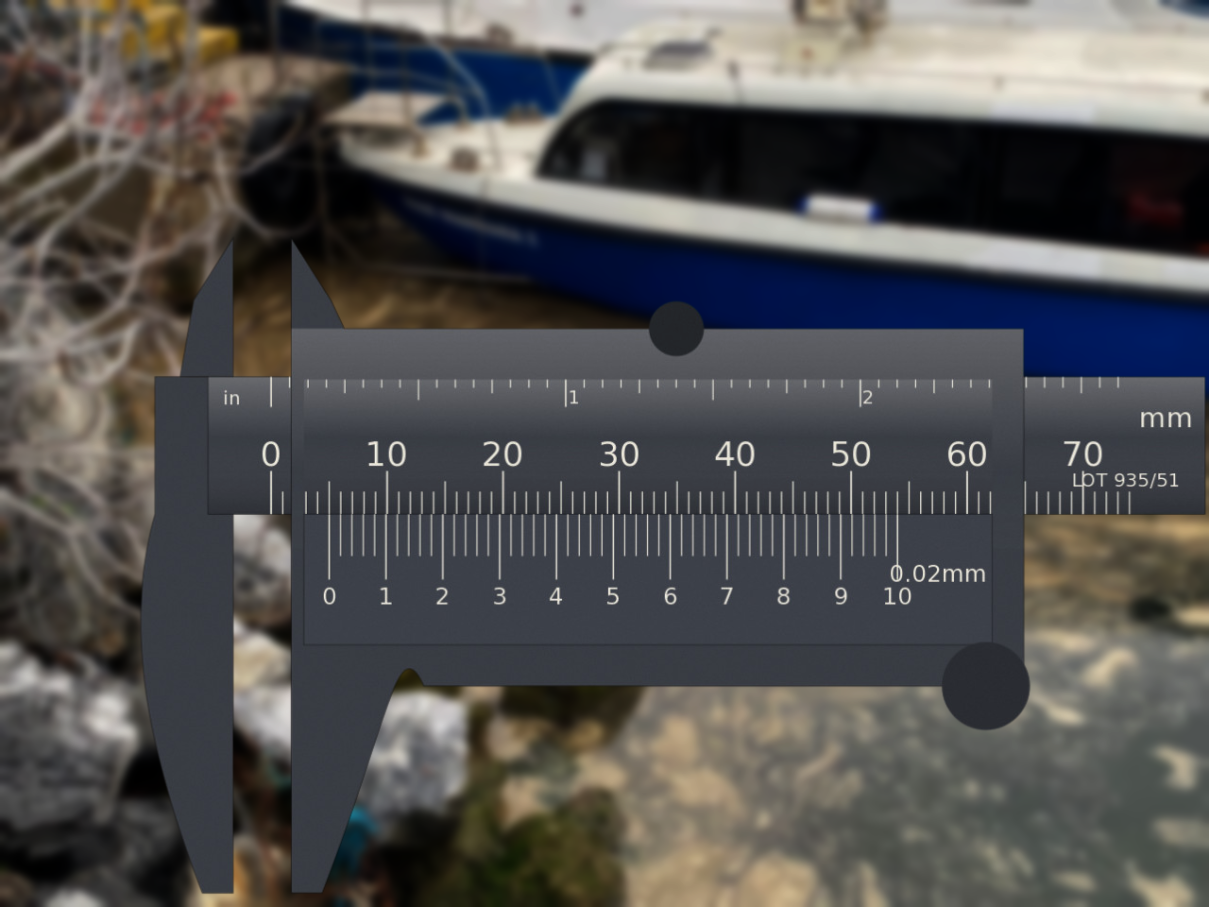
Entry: 5.0mm
